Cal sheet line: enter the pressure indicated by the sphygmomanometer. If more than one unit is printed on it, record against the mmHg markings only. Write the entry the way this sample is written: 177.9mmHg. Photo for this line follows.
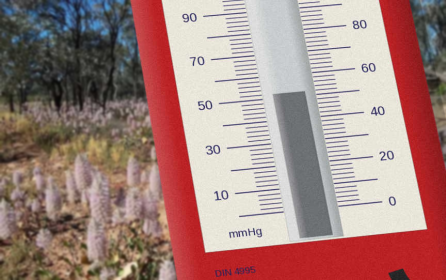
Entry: 52mmHg
